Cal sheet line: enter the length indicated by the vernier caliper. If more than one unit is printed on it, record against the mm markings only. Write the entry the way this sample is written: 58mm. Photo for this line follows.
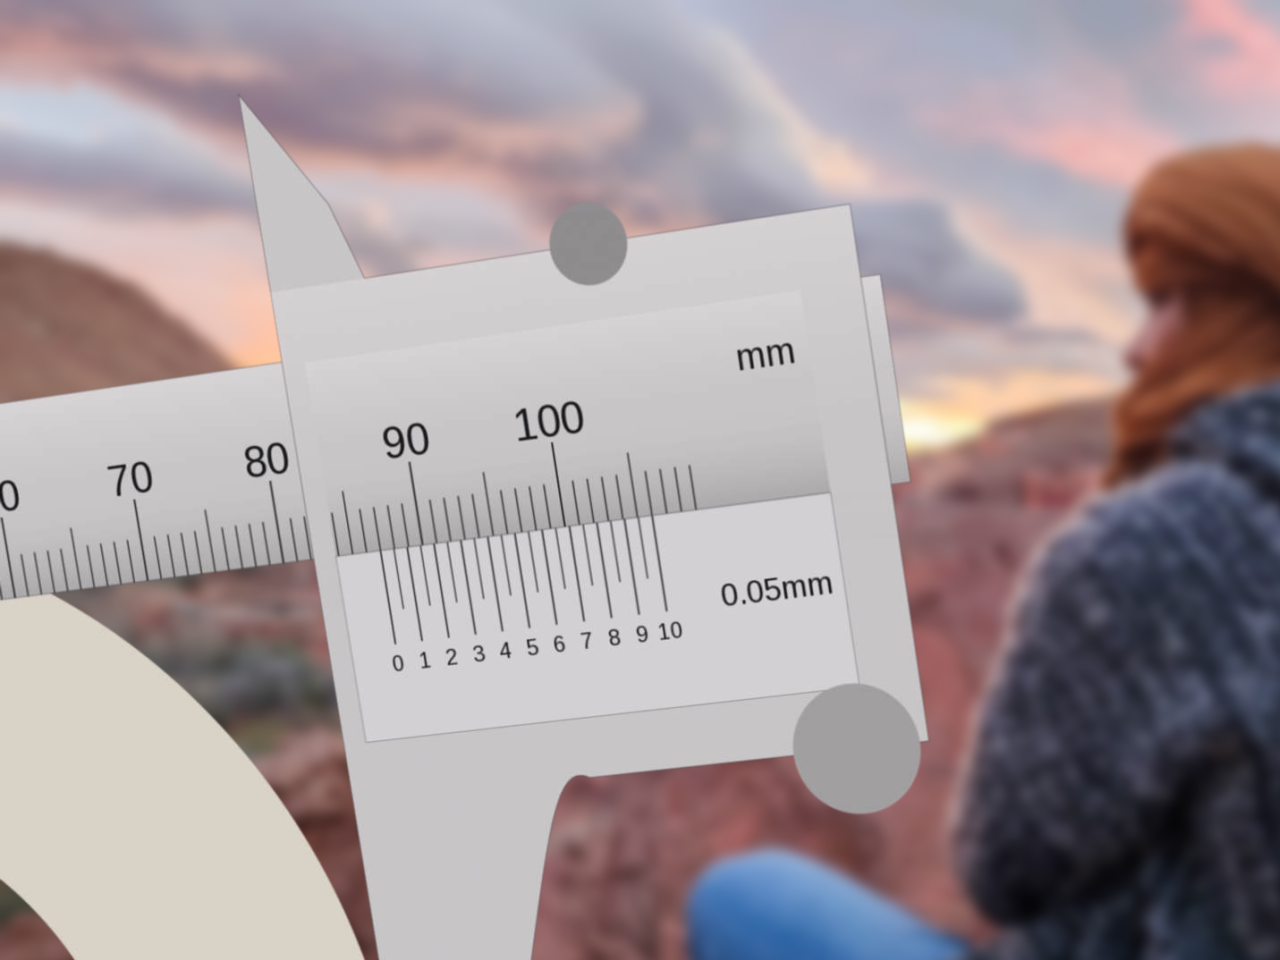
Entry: 87.0mm
